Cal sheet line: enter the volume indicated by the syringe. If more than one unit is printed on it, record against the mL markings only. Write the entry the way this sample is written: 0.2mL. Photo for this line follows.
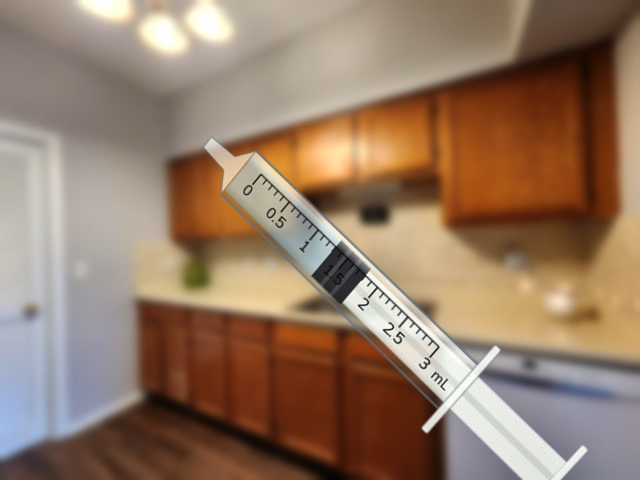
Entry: 1.3mL
